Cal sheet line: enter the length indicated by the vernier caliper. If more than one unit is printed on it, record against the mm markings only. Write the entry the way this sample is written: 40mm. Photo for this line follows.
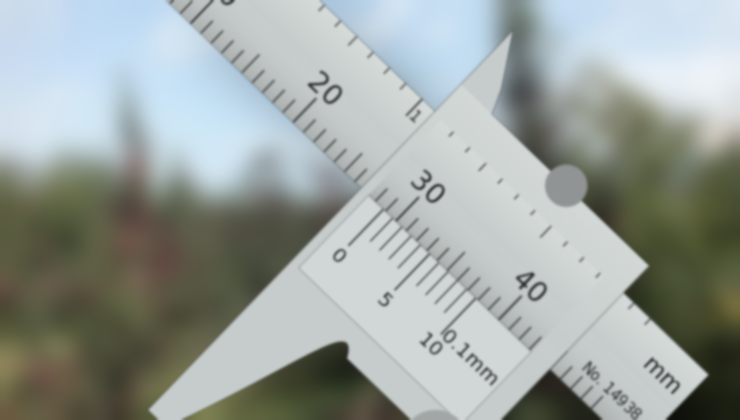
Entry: 28.8mm
